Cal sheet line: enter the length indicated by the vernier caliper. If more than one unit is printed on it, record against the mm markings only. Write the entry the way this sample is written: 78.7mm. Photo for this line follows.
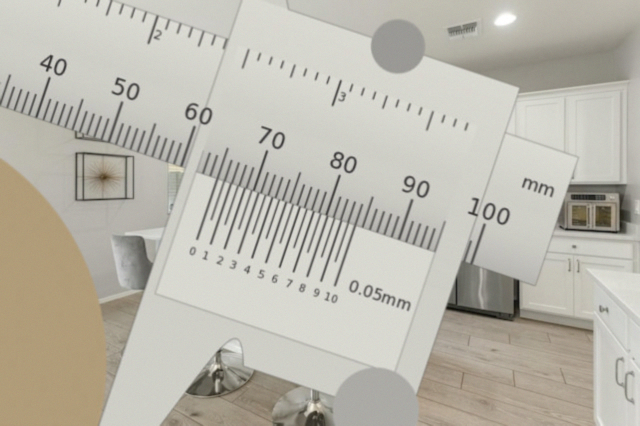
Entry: 65.0mm
